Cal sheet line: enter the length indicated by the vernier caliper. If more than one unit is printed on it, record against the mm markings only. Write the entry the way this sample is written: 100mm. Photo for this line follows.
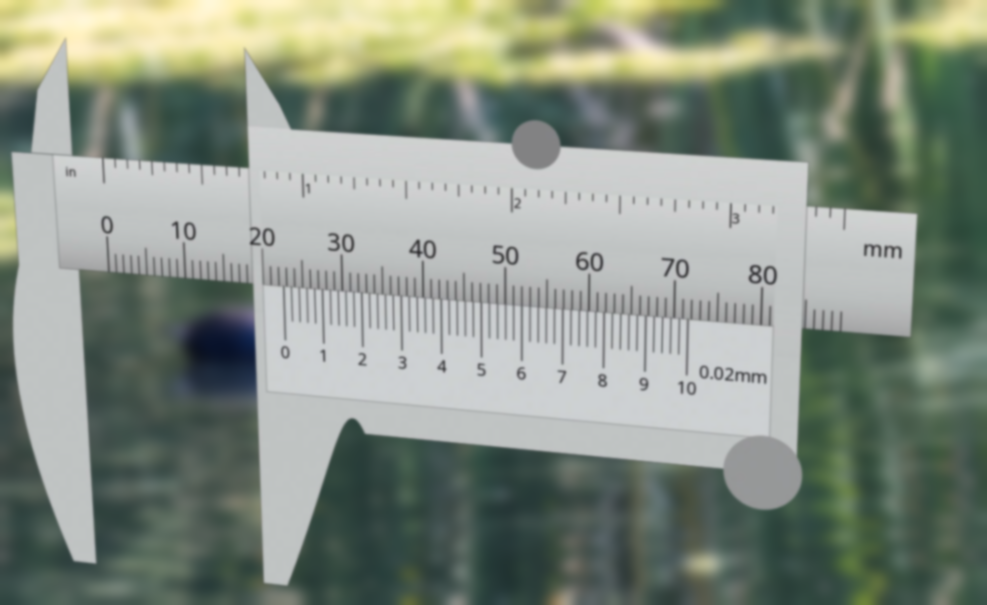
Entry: 22.6mm
